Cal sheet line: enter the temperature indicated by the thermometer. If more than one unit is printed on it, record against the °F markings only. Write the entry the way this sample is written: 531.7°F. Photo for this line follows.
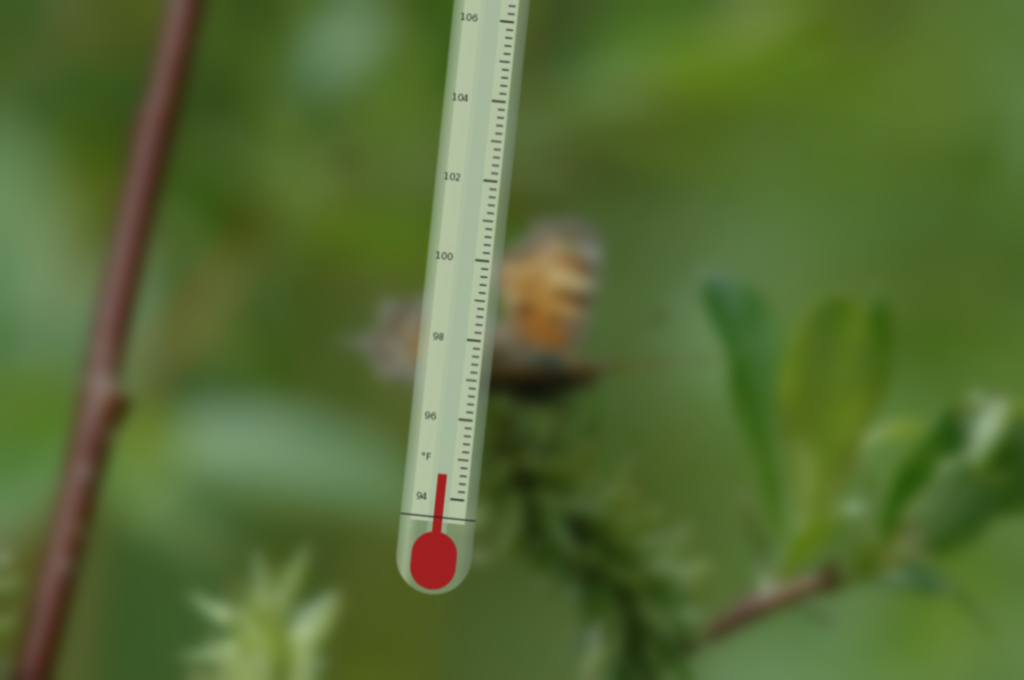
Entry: 94.6°F
